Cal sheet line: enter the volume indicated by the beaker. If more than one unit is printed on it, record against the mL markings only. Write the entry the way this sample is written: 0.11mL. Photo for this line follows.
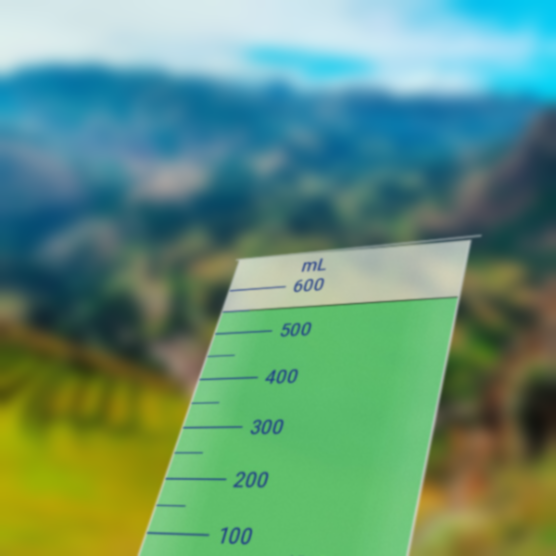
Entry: 550mL
